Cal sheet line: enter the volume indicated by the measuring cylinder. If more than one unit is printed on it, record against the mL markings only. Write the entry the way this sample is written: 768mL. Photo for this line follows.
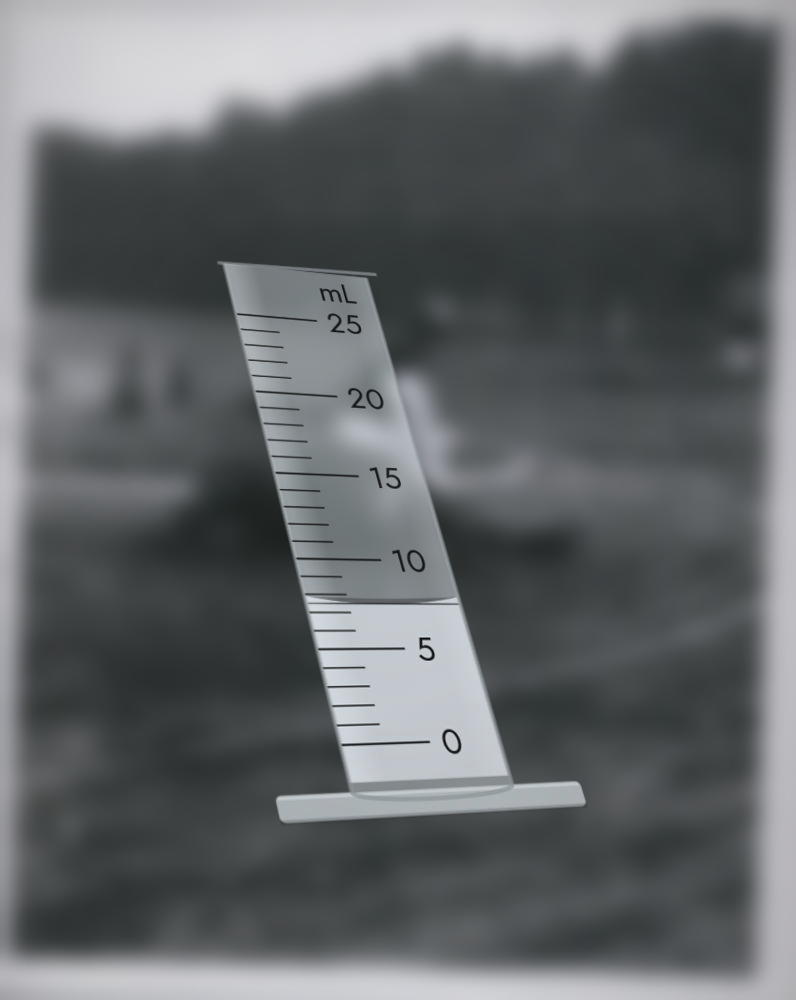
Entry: 7.5mL
